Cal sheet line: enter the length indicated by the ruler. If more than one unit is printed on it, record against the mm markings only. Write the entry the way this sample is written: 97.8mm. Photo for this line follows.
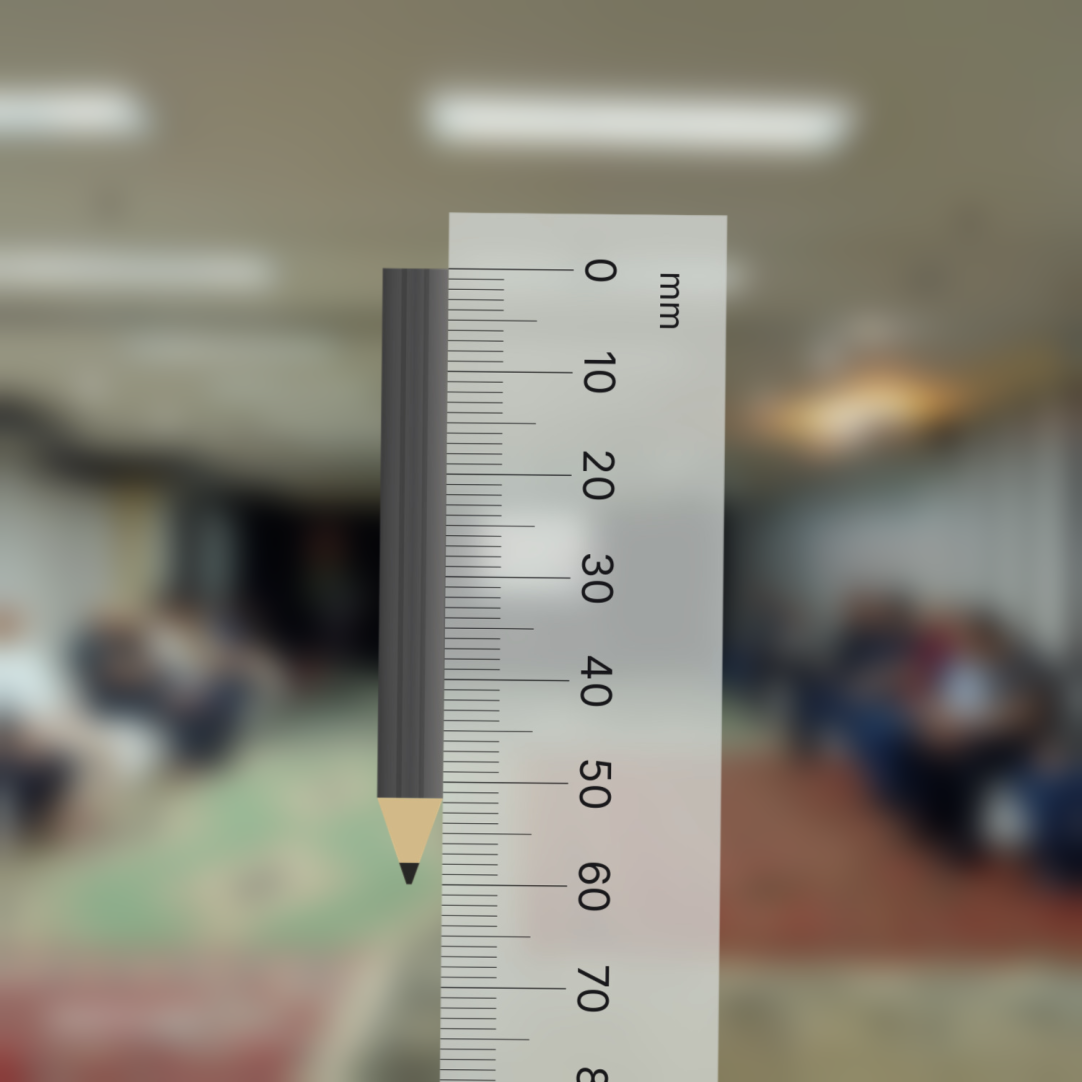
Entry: 60mm
